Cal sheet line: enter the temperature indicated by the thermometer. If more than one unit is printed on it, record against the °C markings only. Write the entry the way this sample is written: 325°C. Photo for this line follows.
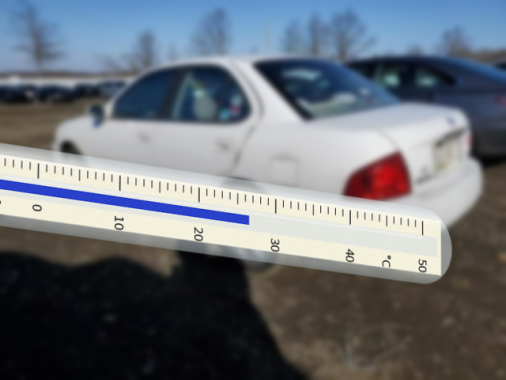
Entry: 26.5°C
